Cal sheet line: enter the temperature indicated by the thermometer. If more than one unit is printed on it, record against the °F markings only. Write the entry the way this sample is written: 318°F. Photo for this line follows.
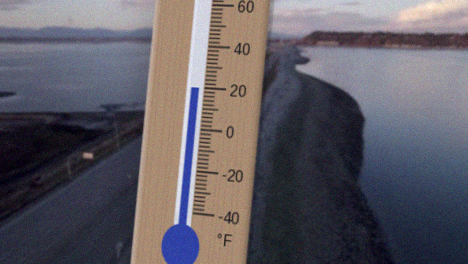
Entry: 20°F
